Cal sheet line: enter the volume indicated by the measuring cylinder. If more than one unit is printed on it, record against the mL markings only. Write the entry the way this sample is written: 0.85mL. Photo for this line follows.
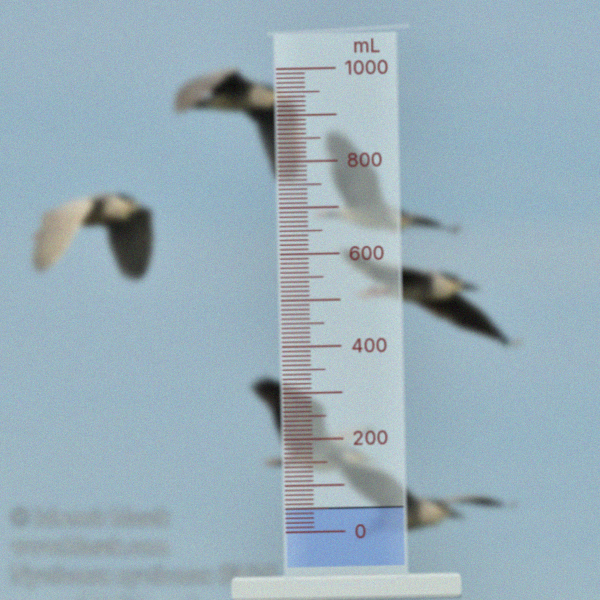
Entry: 50mL
